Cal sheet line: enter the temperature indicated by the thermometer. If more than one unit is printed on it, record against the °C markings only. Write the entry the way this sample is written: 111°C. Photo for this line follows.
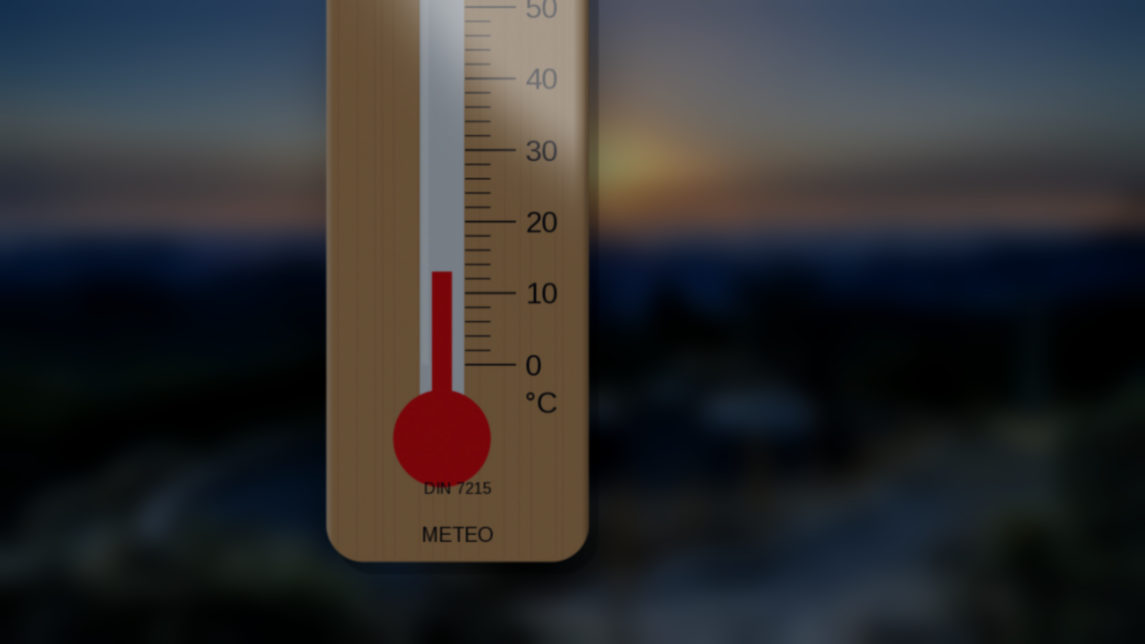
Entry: 13°C
